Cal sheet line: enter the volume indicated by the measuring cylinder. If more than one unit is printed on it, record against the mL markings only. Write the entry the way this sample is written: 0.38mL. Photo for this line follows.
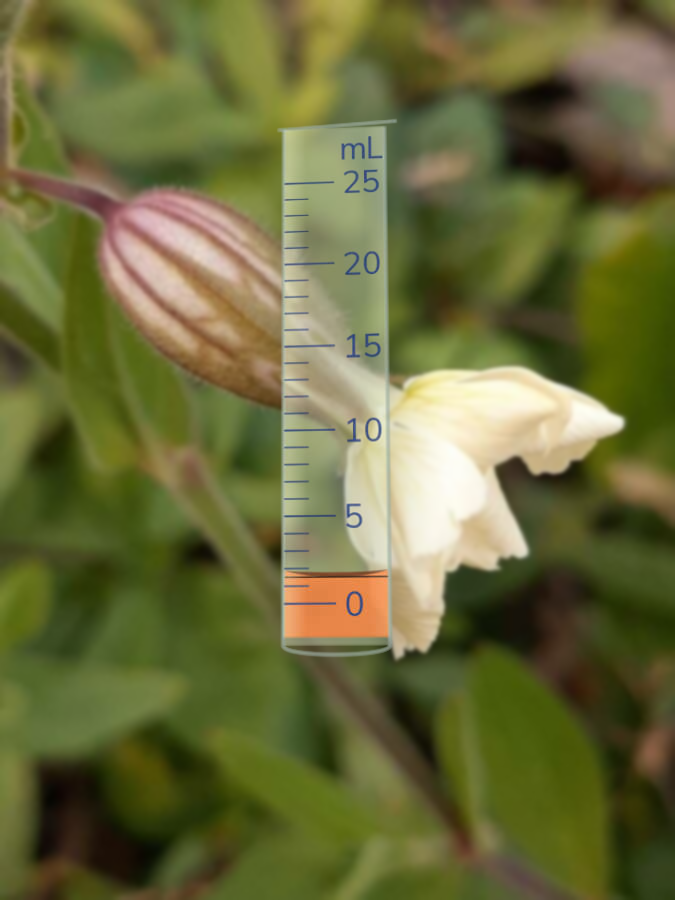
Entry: 1.5mL
